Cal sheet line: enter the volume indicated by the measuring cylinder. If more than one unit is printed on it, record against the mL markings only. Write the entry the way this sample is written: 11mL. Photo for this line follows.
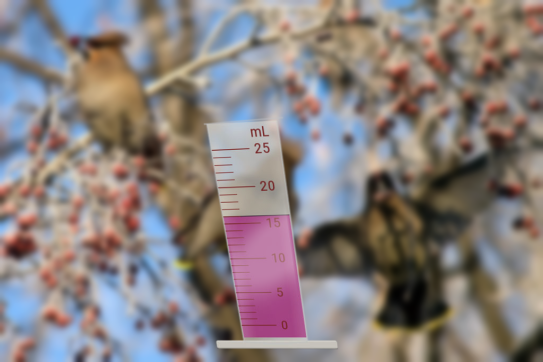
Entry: 16mL
